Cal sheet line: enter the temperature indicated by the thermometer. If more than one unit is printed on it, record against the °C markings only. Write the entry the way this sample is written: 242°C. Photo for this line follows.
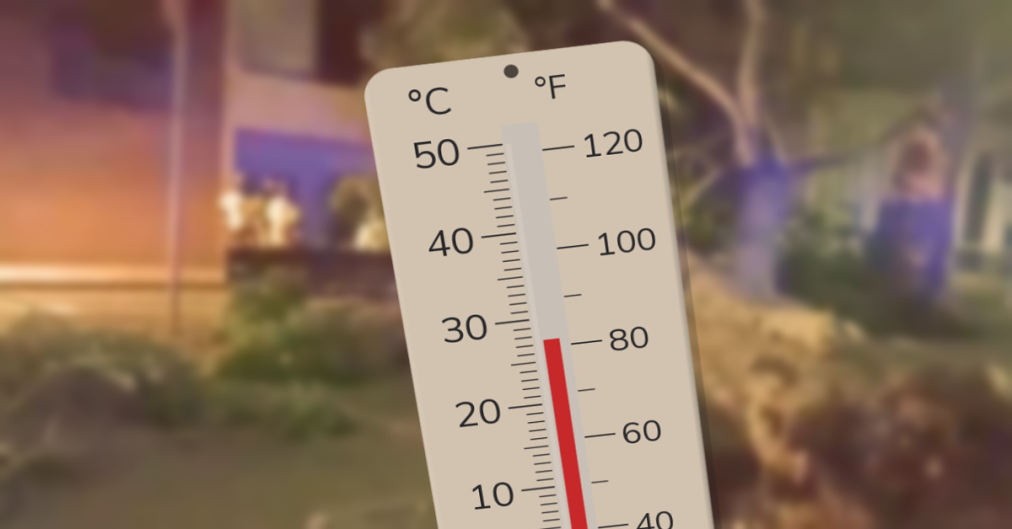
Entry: 27.5°C
